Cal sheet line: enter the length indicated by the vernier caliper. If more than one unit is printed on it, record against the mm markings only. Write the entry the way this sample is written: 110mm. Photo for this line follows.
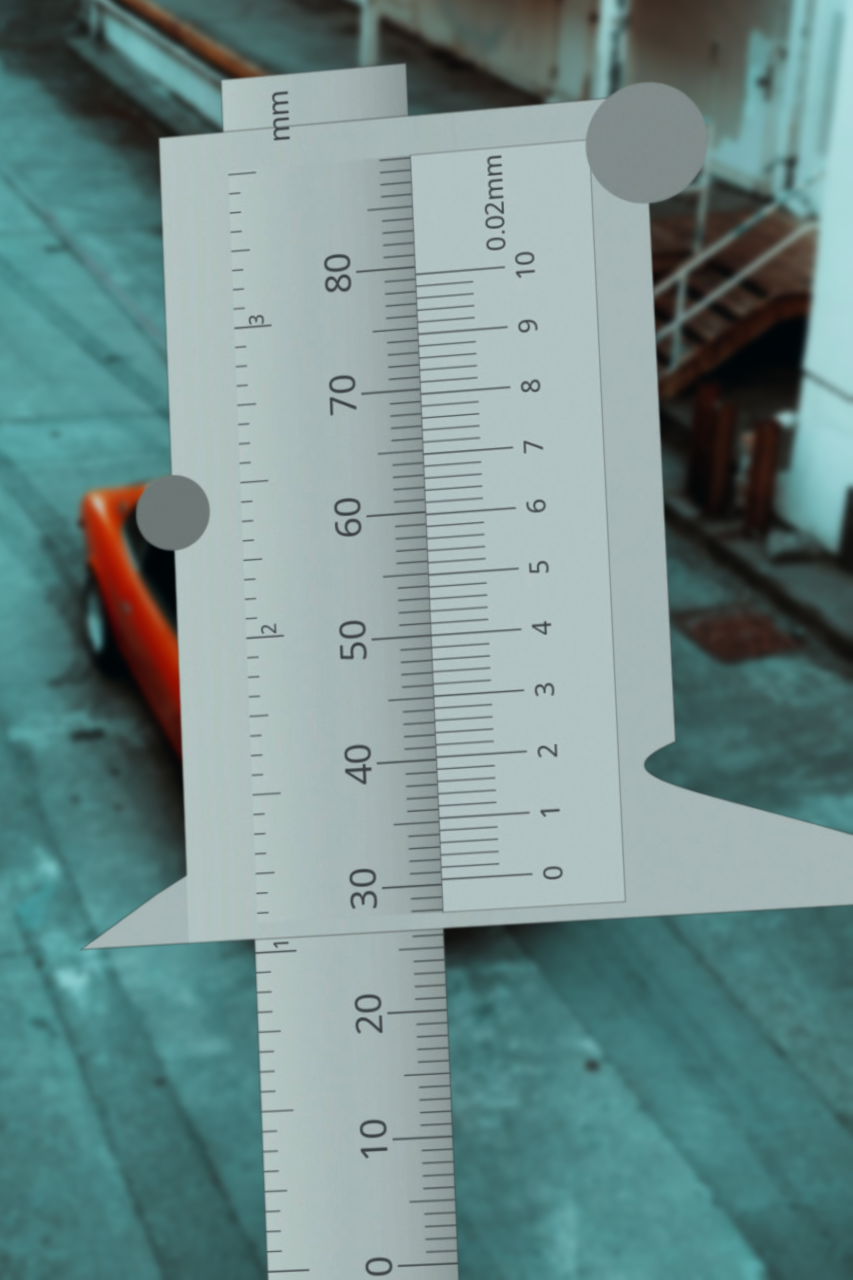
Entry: 30.4mm
